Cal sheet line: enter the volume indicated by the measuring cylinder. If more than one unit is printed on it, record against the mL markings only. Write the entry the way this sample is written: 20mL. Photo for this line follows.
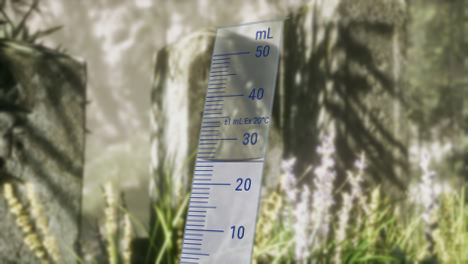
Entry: 25mL
